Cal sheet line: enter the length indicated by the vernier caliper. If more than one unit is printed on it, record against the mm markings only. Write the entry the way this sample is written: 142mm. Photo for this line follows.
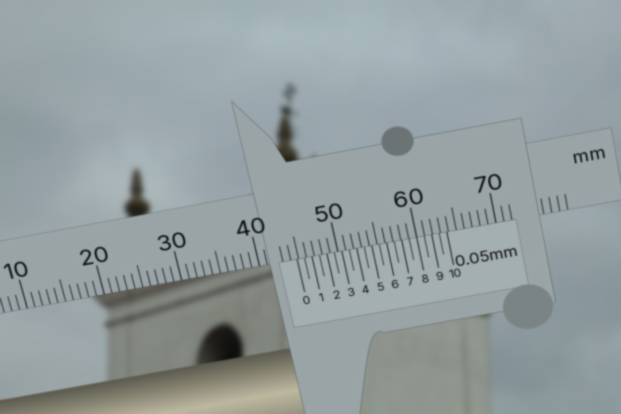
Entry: 44.8mm
